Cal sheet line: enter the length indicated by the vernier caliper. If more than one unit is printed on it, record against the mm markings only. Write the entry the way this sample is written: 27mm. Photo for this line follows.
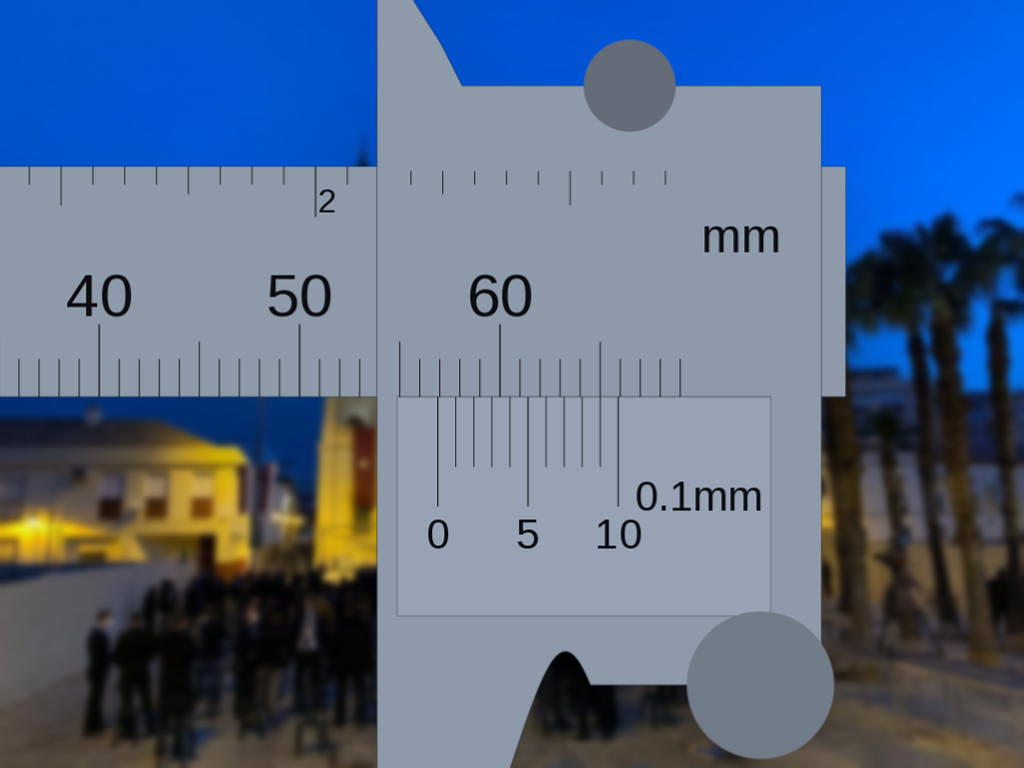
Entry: 56.9mm
